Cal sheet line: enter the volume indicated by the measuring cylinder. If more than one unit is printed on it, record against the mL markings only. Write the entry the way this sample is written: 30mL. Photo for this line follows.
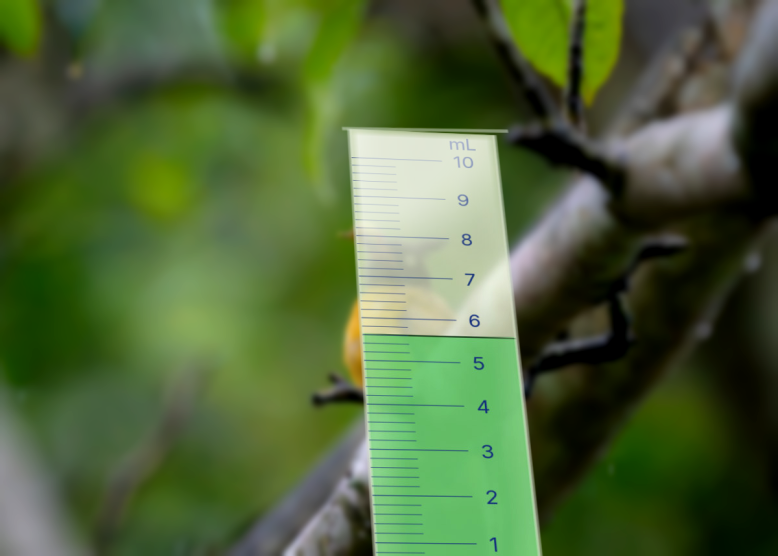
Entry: 5.6mL
